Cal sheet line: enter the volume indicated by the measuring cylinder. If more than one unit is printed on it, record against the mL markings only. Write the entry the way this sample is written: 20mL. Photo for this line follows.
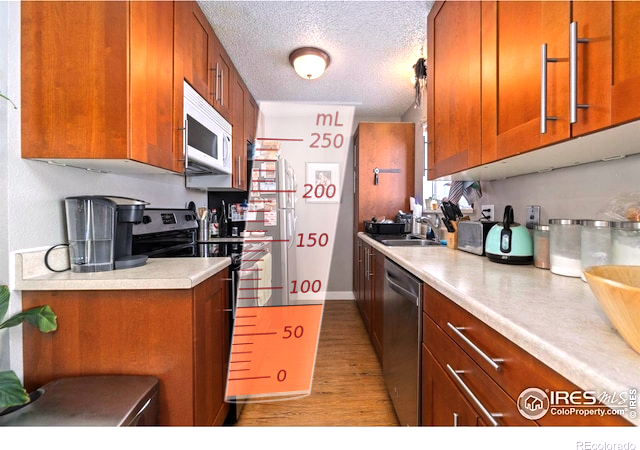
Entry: 80mL
